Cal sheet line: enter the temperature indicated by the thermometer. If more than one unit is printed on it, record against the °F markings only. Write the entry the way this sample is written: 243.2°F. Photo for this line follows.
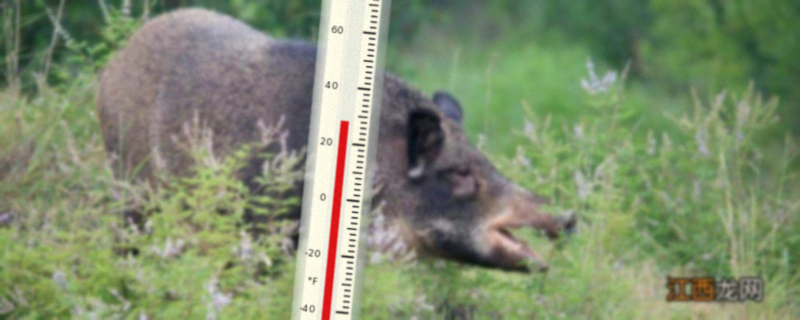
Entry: 28°F
